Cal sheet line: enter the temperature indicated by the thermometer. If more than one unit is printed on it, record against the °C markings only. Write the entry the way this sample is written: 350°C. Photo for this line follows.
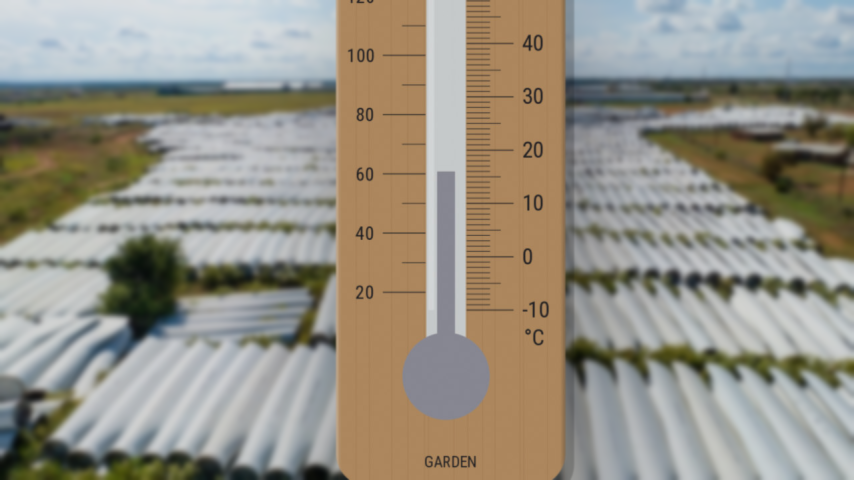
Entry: 16°C
